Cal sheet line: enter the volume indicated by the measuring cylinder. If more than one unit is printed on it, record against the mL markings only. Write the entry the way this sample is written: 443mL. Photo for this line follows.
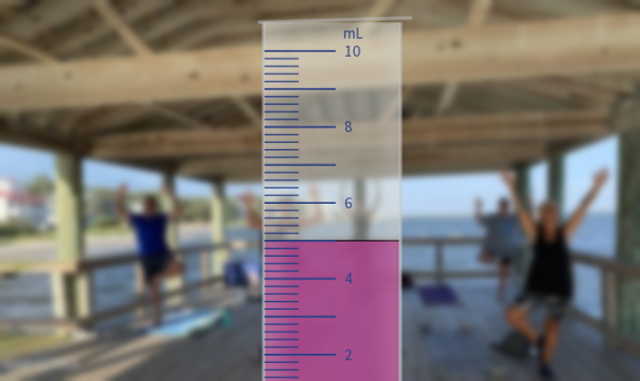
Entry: 5mL
